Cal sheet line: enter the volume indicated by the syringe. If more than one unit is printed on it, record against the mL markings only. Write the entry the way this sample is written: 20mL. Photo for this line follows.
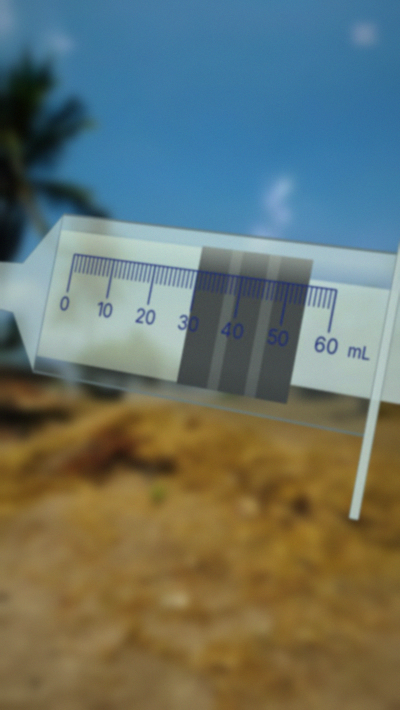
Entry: 30mL
